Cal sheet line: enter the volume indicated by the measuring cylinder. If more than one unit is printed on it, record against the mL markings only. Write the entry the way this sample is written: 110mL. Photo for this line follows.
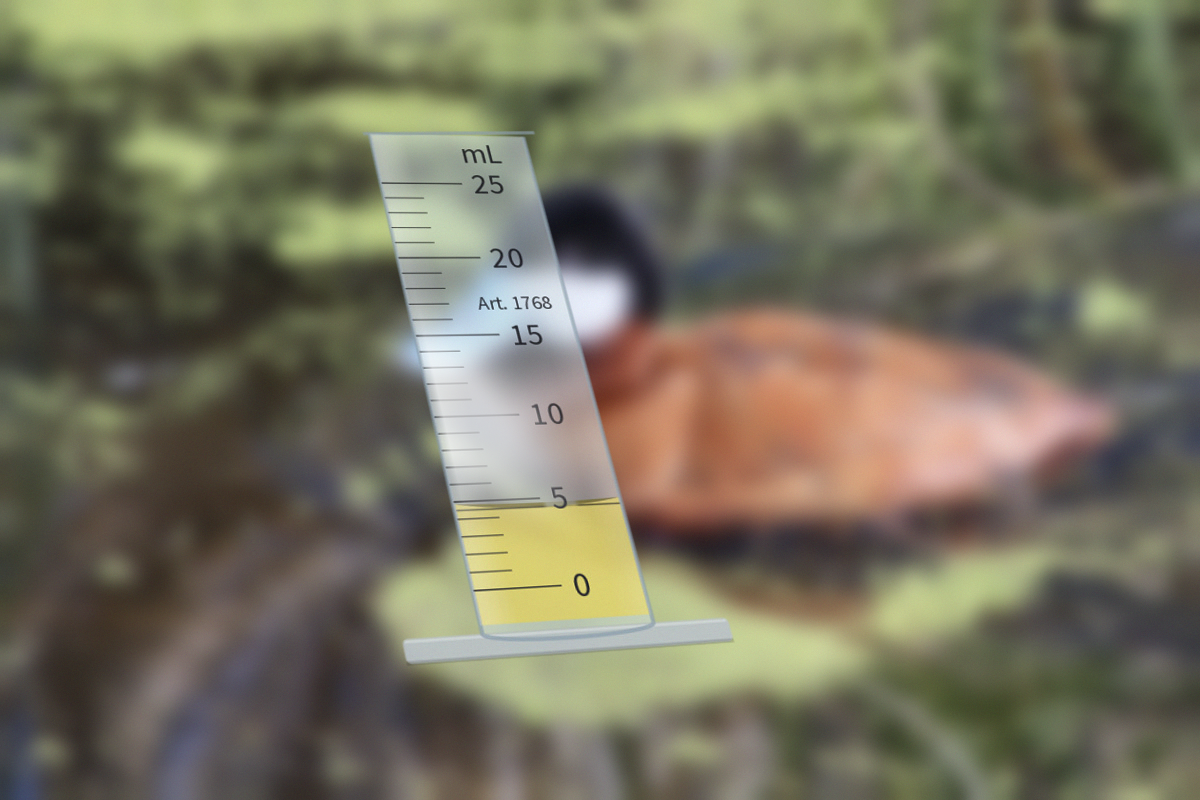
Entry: 4.5mL
